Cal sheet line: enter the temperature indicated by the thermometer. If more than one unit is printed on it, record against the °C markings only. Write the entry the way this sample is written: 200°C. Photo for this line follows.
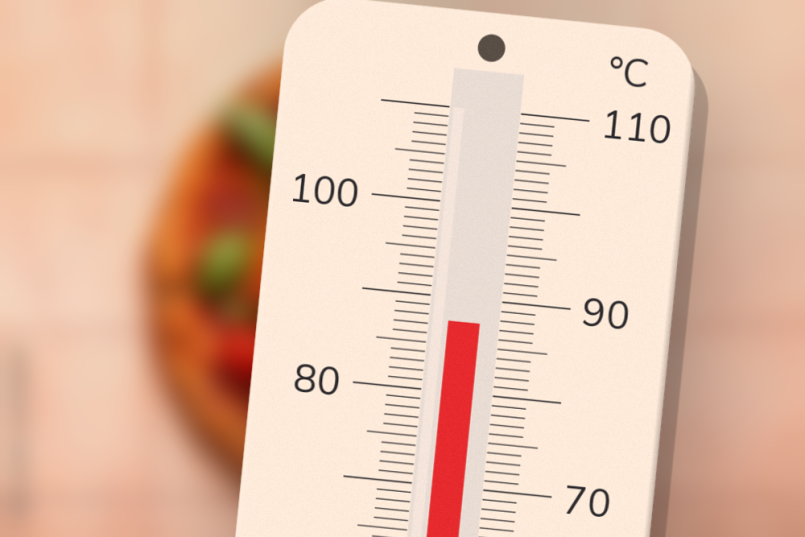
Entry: 87.5°C
